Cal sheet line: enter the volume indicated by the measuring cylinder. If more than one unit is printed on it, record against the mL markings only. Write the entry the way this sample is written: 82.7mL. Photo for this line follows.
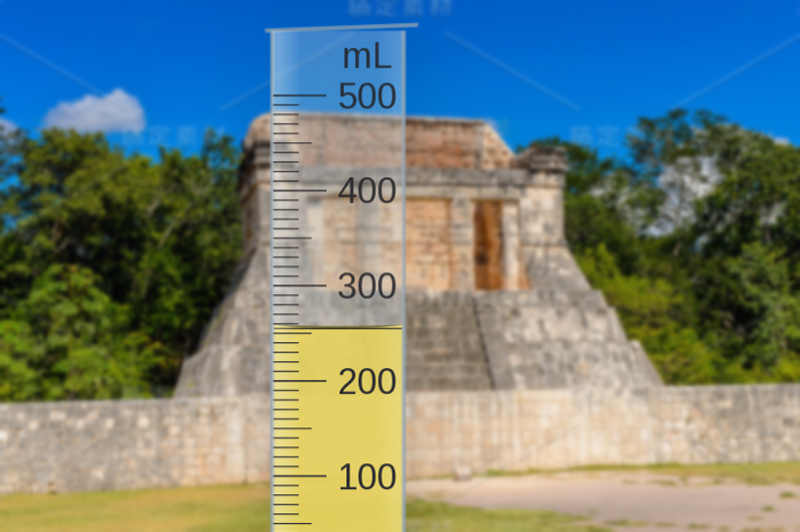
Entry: 255mL
